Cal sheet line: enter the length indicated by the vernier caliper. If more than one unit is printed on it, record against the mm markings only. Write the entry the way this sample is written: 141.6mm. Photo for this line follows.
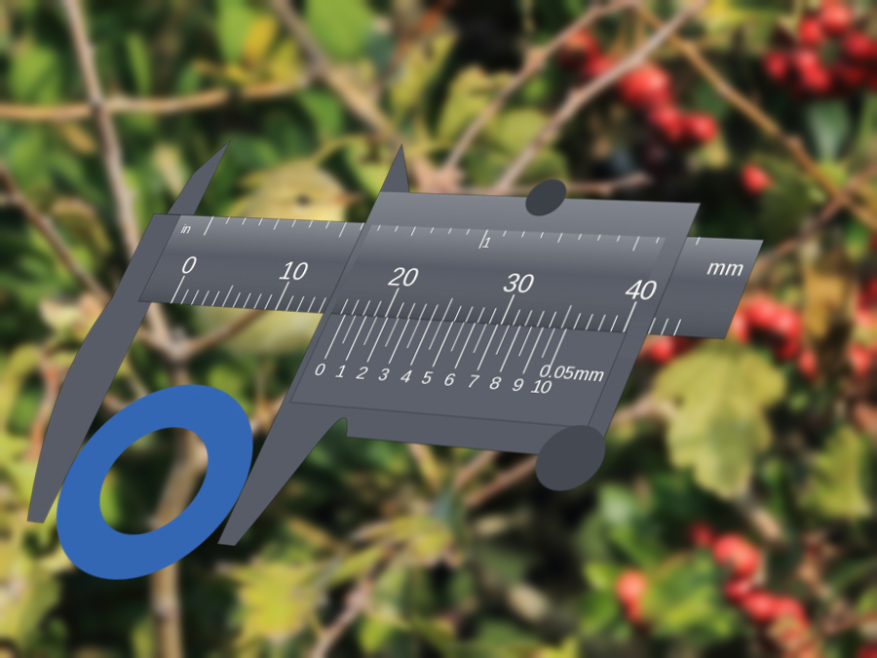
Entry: 16.4mm
